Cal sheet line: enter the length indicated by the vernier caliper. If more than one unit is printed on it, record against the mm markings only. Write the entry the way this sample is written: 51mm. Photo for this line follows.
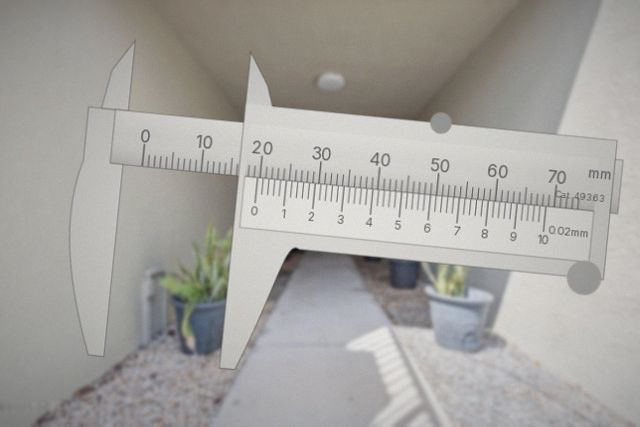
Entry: 19.6mm
